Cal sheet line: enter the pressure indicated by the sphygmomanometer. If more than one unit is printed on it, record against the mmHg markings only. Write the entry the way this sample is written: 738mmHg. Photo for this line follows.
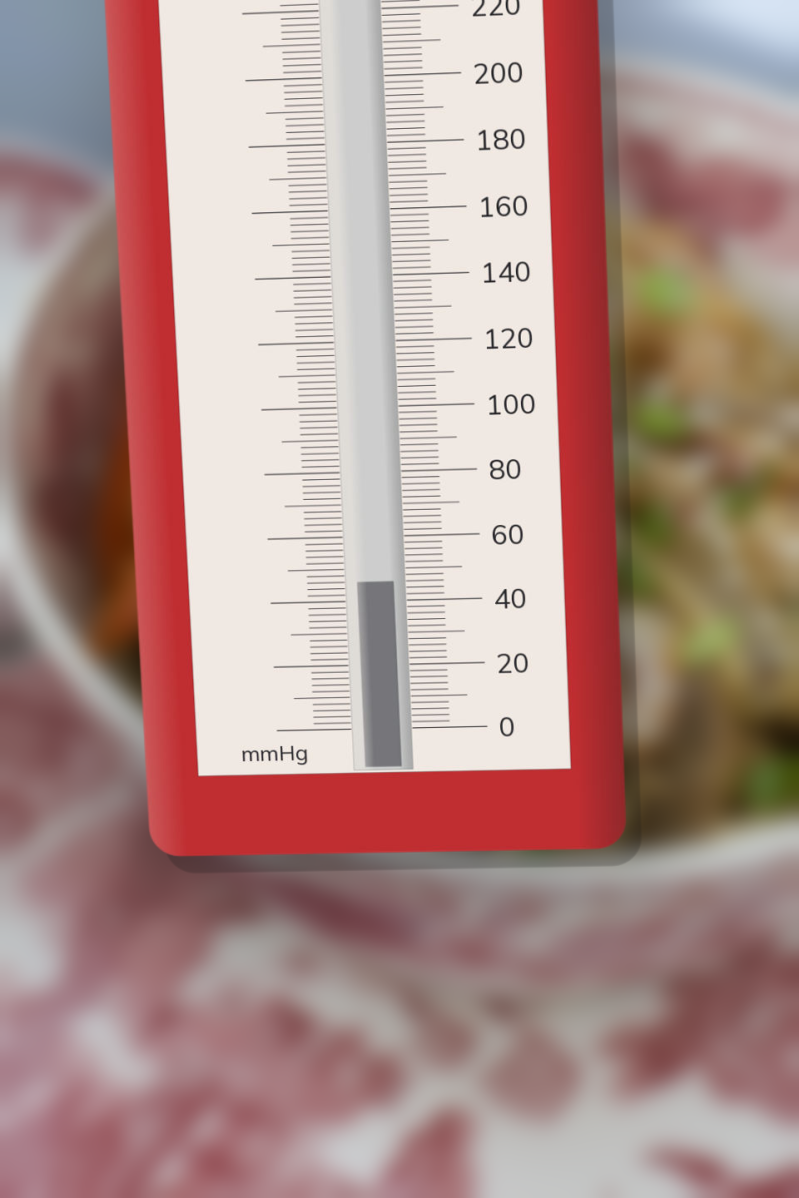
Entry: 46mmHg
